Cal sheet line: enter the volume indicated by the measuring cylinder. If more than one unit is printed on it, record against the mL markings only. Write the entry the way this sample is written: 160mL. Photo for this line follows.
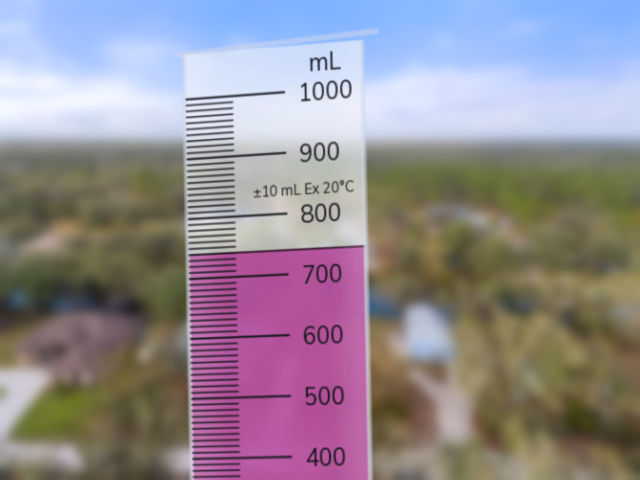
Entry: 740mL
